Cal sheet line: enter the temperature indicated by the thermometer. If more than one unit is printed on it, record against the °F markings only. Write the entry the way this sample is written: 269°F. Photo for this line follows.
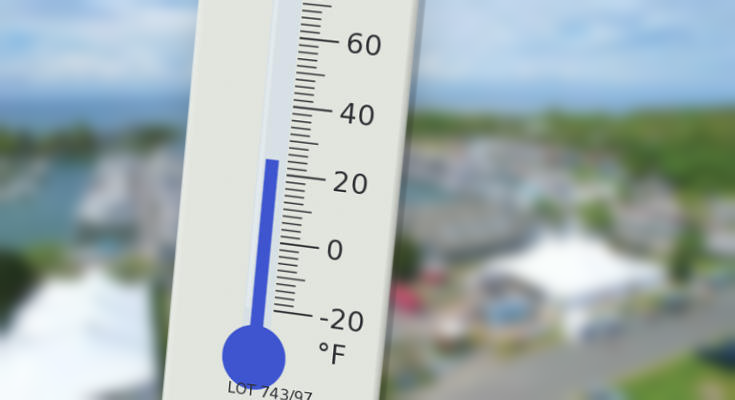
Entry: 24°F
